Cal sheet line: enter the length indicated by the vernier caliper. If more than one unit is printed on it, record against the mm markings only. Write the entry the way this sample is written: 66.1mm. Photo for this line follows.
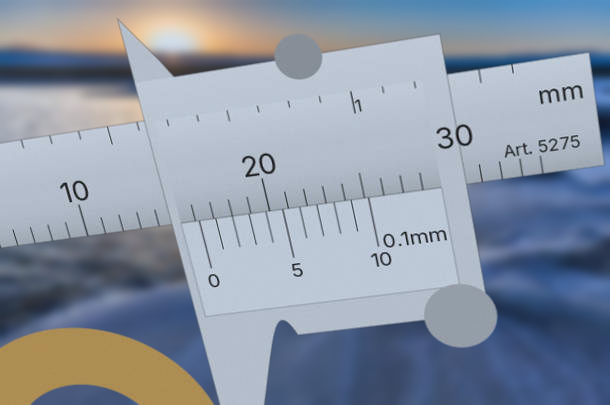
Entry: 16.2mm
